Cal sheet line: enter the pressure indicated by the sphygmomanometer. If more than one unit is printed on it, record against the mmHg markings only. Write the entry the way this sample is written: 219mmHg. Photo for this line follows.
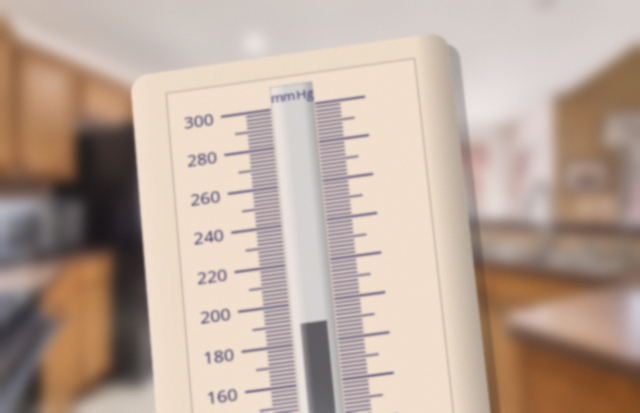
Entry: 190mmHg
